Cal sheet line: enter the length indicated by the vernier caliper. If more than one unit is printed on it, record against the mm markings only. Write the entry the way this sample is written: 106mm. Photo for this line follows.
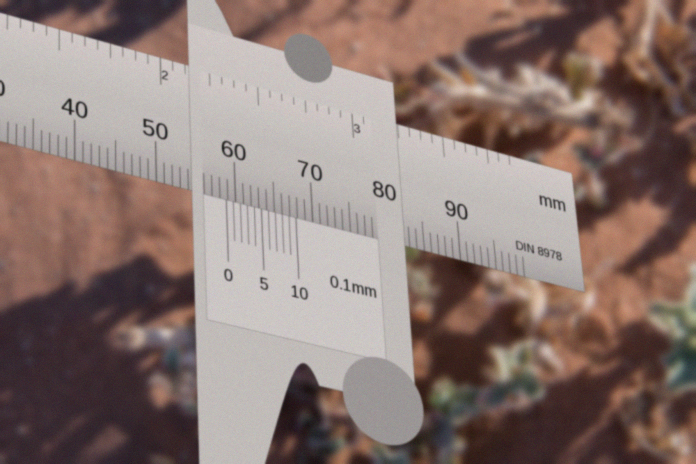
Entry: 58.8mm
